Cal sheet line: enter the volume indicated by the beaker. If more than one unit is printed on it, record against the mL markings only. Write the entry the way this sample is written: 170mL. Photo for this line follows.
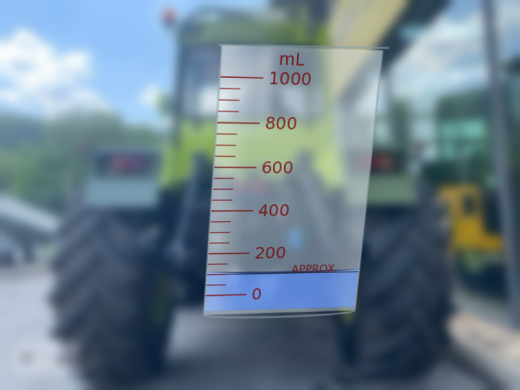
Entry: 100mL
